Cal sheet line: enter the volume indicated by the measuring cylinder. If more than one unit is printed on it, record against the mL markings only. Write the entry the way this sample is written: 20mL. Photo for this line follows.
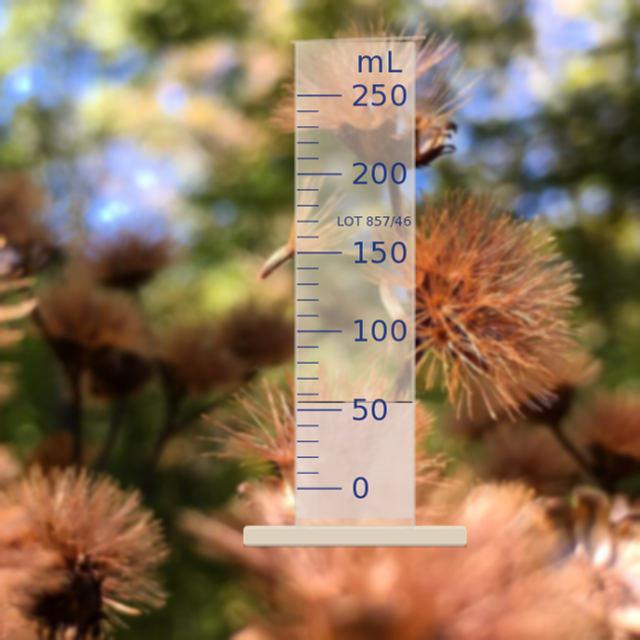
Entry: 55mL
